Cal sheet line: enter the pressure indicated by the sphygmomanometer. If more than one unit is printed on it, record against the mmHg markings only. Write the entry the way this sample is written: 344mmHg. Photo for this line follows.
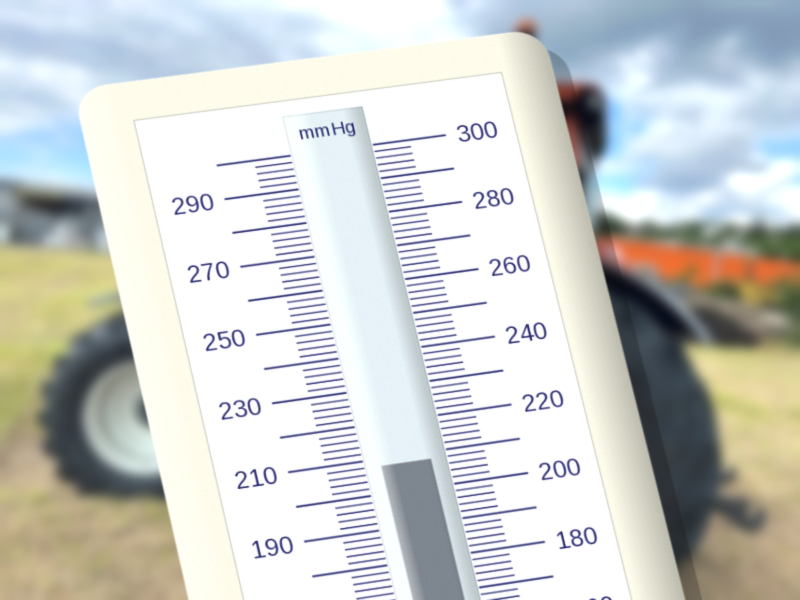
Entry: 208mmHg
